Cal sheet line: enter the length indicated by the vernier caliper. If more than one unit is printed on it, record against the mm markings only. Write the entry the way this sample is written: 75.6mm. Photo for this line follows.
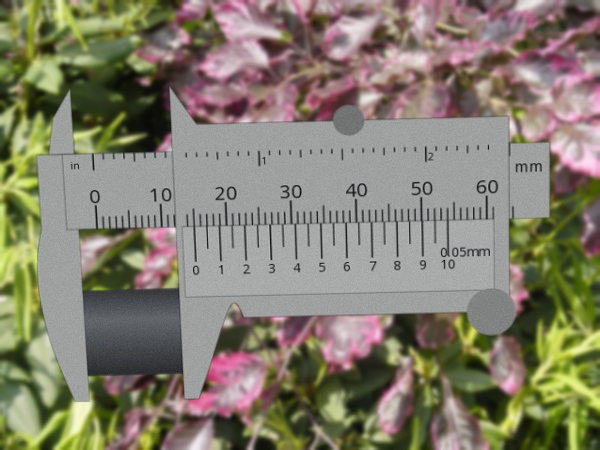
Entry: 15.0mm
